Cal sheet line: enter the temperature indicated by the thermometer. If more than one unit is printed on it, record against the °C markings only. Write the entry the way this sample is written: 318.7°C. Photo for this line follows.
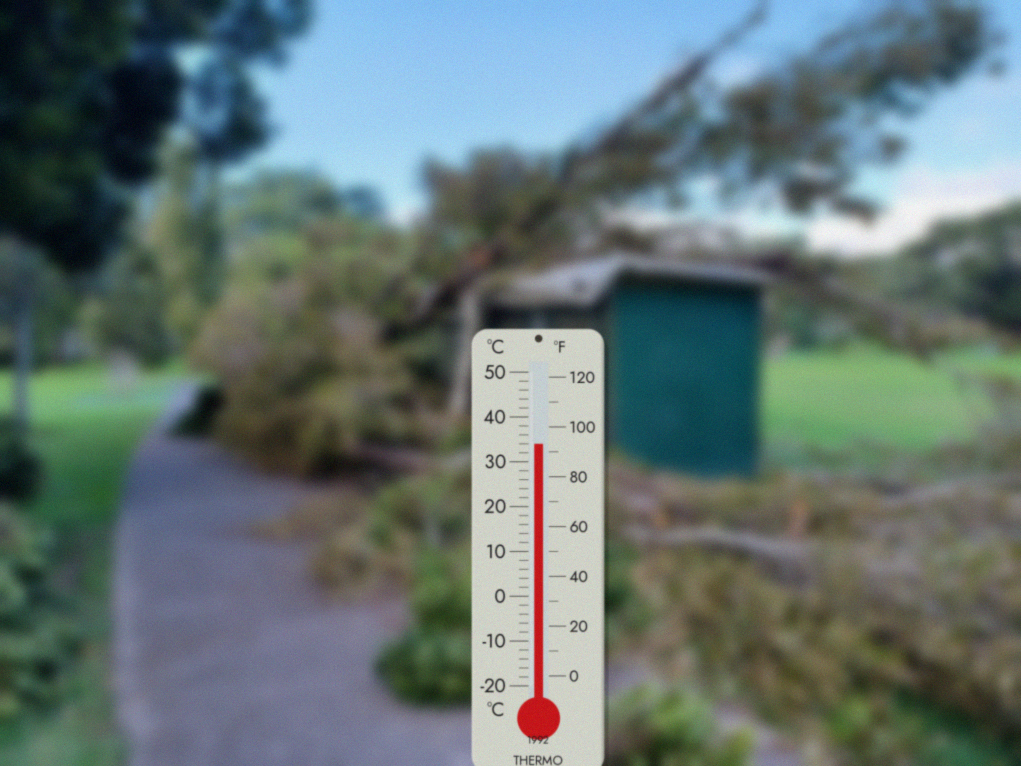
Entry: 34°C
